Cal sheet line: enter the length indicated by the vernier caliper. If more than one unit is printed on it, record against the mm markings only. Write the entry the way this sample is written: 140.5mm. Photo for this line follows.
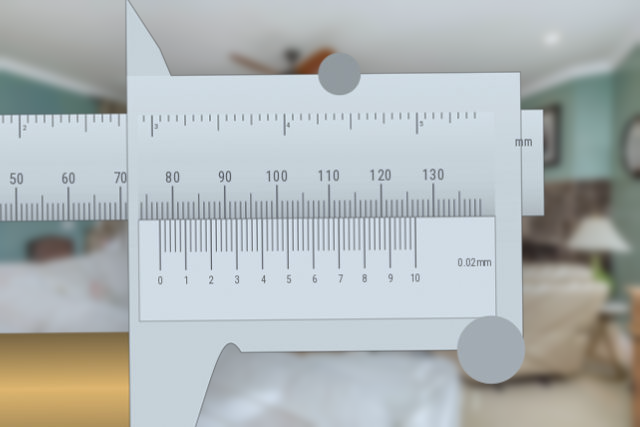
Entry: 77.5mm
